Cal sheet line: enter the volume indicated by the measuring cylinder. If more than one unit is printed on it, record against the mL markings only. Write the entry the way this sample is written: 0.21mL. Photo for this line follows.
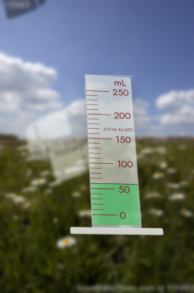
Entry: 60mL
